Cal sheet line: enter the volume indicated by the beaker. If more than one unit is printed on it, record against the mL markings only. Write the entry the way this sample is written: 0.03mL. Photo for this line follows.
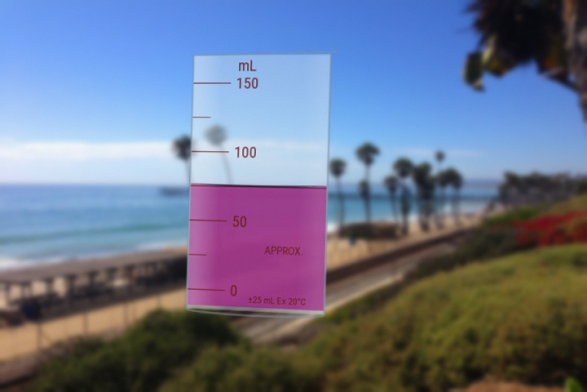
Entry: 75mL
